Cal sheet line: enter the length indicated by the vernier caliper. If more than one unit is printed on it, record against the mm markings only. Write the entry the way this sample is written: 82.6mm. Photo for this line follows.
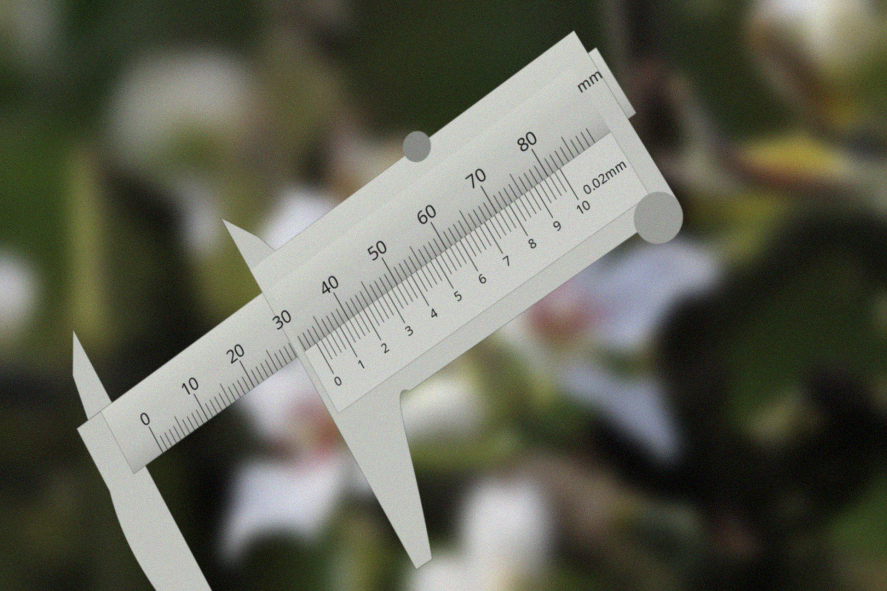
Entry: 33.2mm
